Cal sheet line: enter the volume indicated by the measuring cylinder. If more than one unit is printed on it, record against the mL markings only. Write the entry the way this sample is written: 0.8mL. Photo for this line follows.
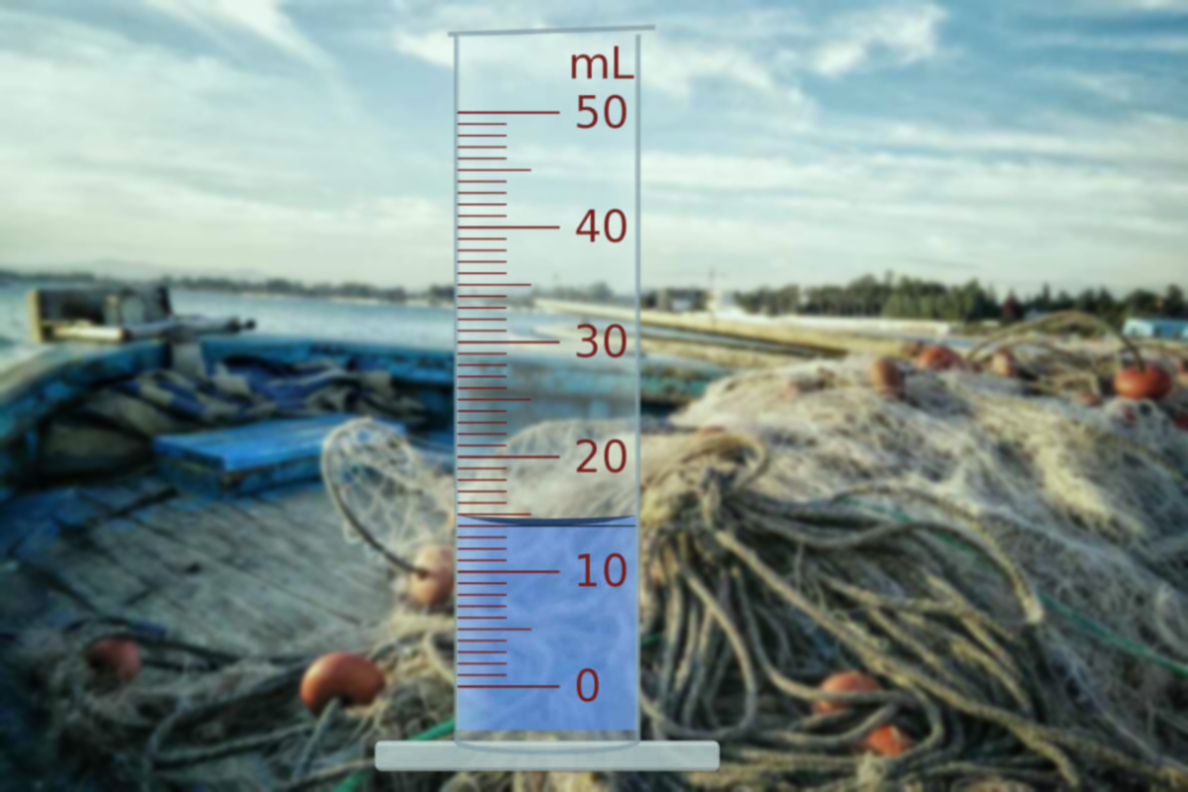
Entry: 14mL
